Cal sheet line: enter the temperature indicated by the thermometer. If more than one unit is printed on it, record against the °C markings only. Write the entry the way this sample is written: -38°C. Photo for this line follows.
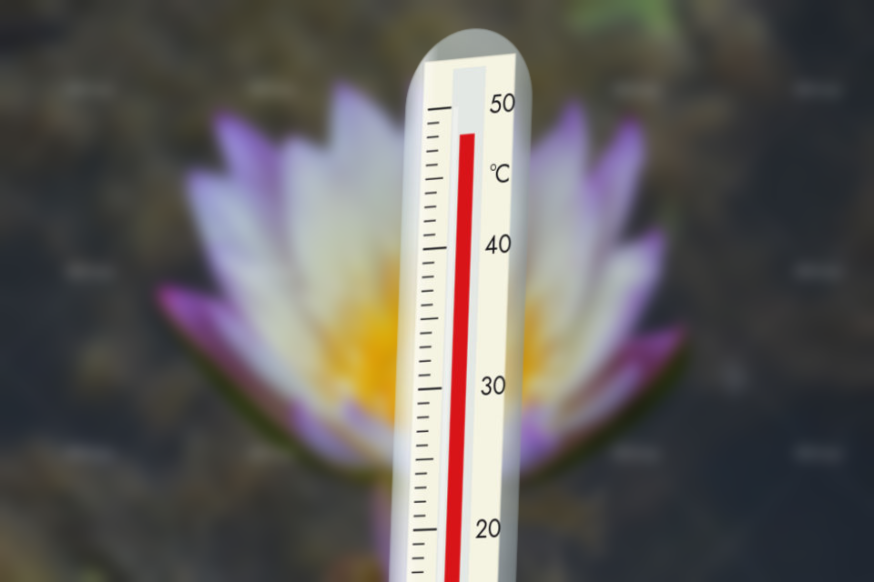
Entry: 48°C
